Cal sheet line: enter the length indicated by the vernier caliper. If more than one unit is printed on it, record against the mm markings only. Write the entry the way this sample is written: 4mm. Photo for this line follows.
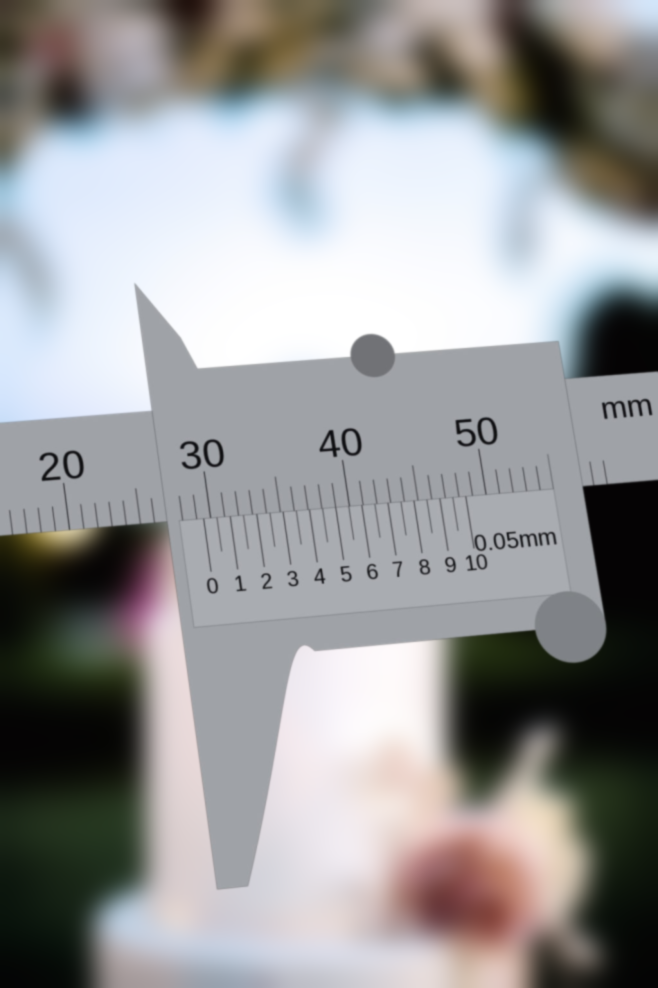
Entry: 29.5mm
